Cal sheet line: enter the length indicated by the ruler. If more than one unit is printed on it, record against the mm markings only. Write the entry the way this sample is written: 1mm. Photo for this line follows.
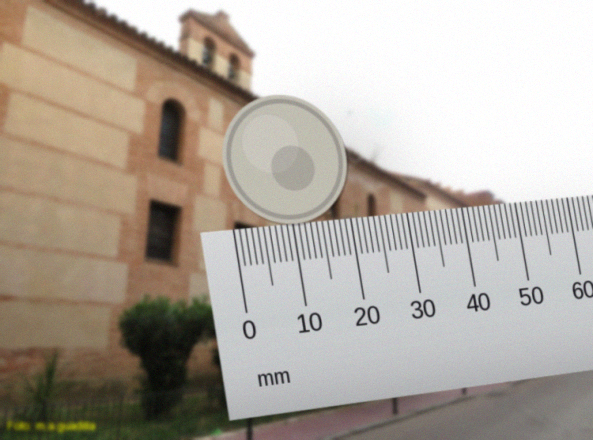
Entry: 21mm
